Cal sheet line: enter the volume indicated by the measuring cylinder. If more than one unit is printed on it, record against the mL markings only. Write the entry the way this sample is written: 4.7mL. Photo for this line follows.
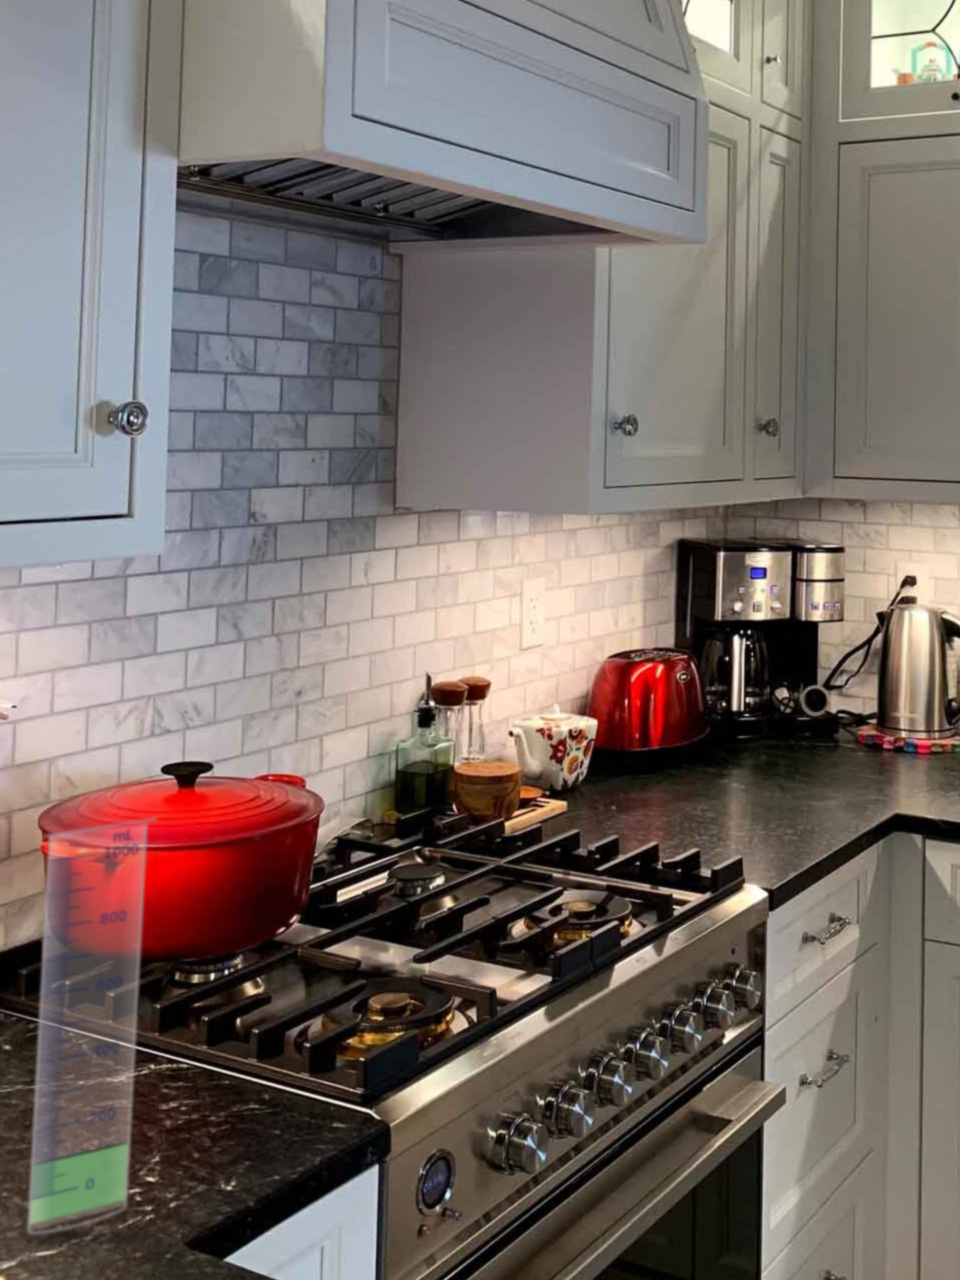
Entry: 100mL
